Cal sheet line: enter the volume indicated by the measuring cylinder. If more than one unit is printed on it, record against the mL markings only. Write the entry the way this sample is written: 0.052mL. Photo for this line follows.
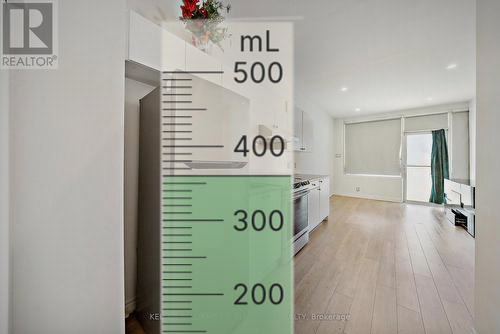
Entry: 360mL
